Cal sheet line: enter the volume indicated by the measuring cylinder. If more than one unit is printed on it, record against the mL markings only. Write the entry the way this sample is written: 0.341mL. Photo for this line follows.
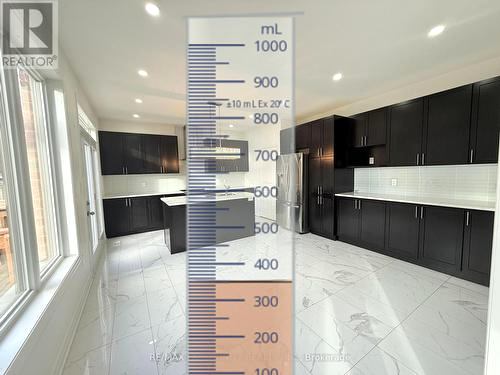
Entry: 350mL
